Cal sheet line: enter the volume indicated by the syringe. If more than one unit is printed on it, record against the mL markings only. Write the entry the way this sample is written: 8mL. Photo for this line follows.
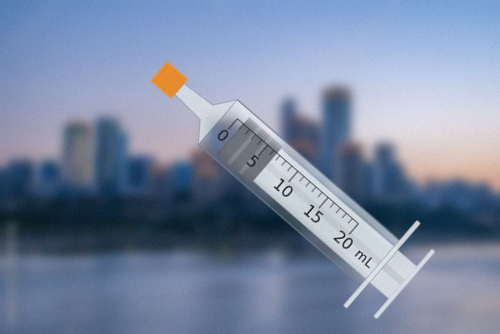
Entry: 1mL
